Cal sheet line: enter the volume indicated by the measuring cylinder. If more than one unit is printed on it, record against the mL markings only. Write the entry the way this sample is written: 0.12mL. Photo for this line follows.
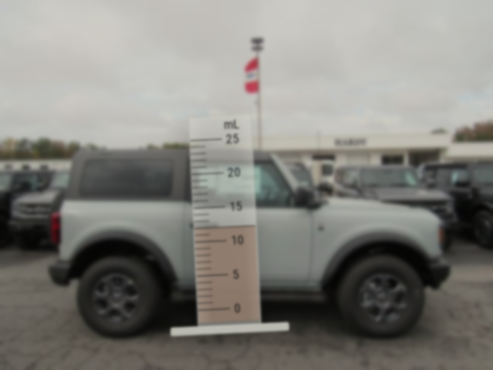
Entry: 12mL
